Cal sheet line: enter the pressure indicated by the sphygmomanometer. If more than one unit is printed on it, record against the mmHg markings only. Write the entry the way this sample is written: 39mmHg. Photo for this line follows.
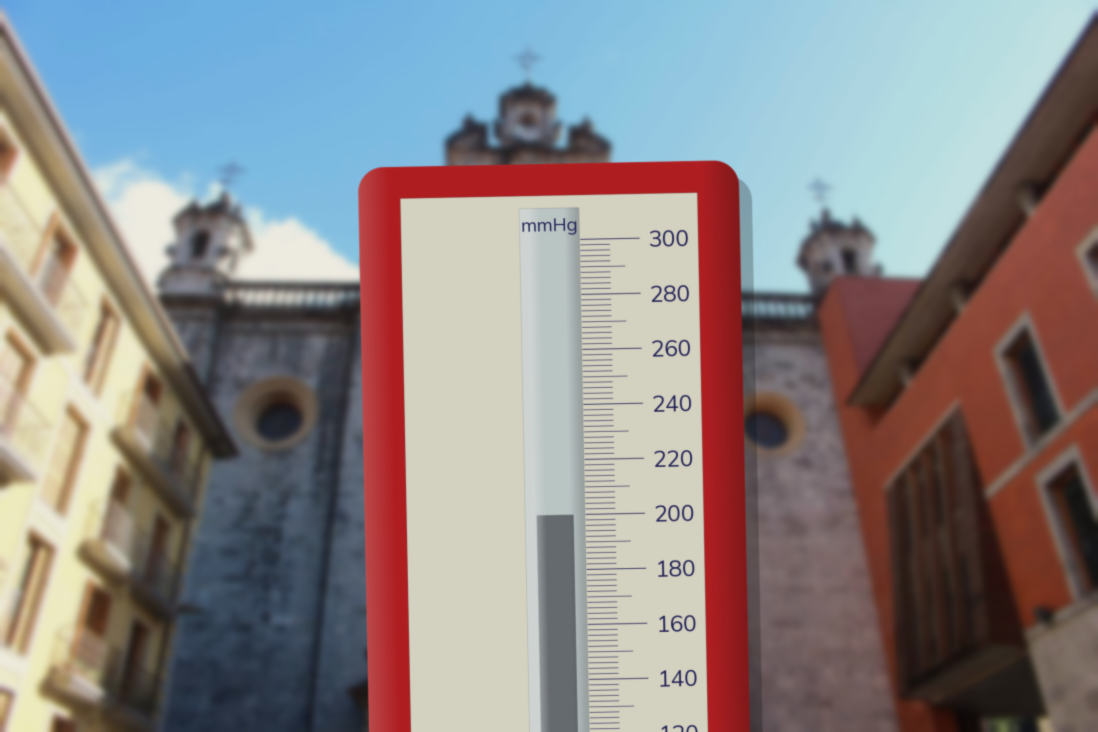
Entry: 200mmHg
